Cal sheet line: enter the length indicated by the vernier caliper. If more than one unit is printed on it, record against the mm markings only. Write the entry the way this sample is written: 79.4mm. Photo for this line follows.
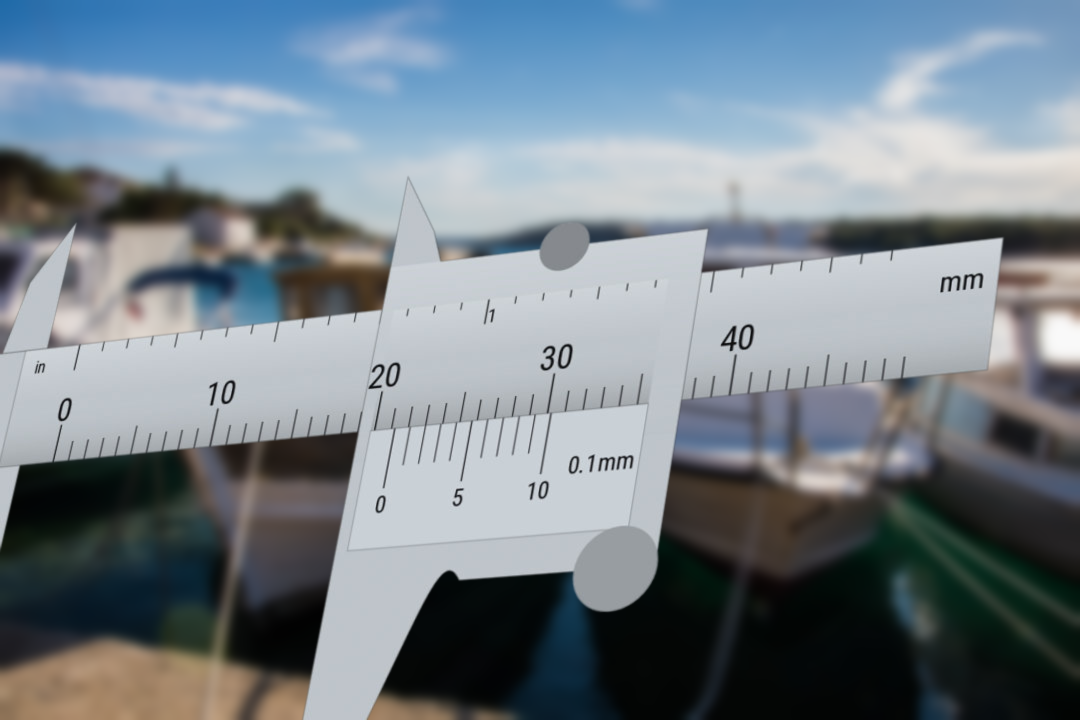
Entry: 21.2mm
